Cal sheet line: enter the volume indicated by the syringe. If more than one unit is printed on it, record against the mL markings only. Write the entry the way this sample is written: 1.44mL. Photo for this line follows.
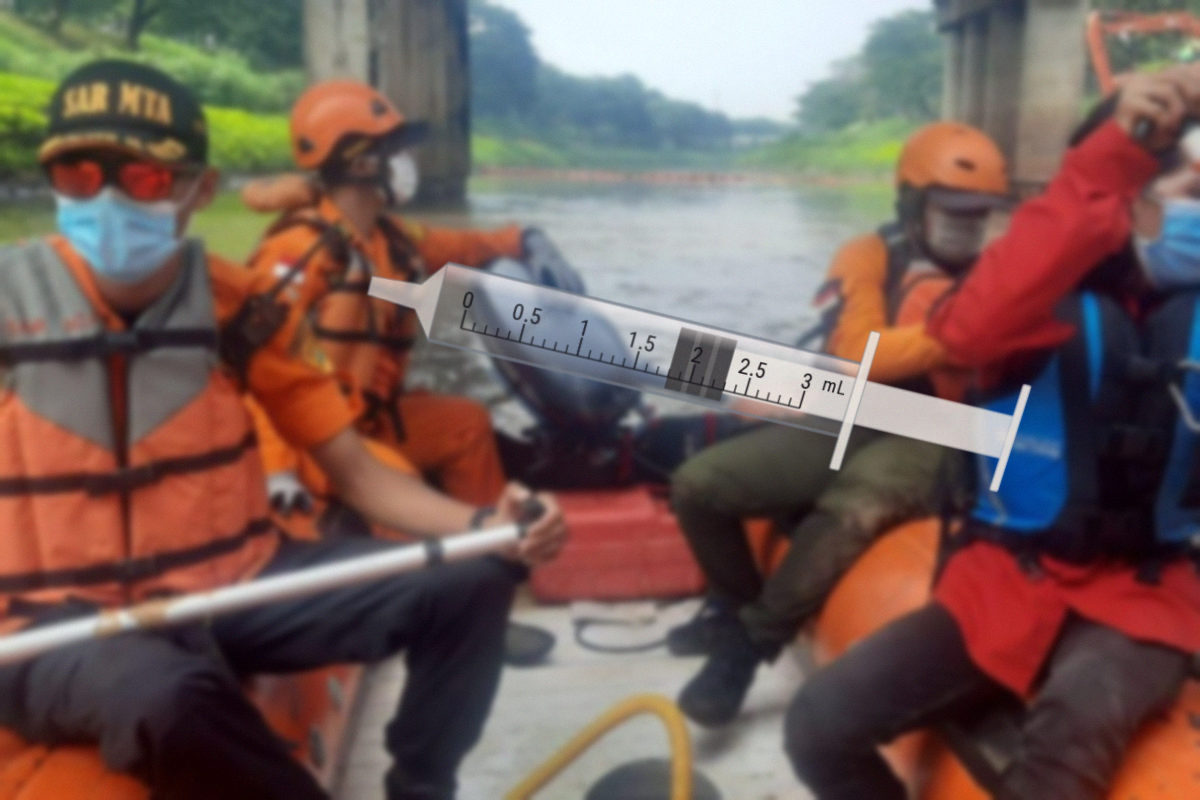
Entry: 1.8mL
